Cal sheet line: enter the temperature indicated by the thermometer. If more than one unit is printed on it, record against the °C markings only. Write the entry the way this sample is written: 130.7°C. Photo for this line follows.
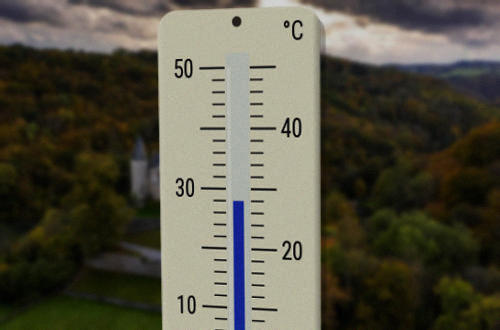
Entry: 28°C
